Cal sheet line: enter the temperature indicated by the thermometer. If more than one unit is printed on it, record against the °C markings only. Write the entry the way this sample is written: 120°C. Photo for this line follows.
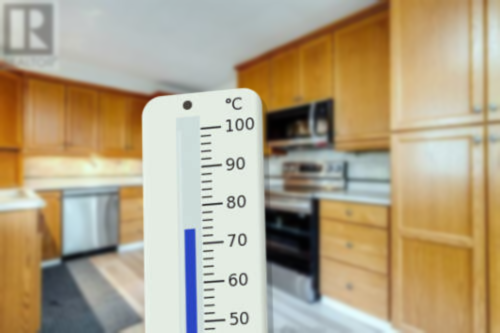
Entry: 74°C
